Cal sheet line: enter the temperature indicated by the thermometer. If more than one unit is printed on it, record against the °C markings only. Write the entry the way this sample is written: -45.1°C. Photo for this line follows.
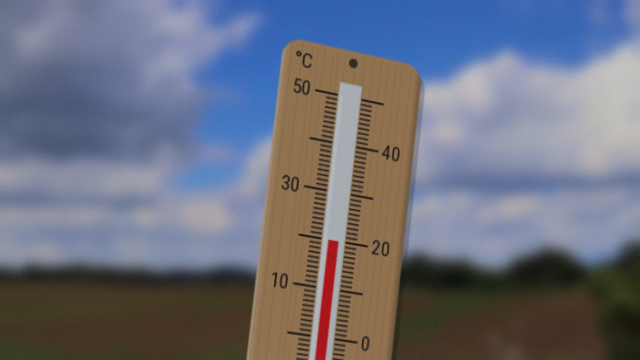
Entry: 20°C
